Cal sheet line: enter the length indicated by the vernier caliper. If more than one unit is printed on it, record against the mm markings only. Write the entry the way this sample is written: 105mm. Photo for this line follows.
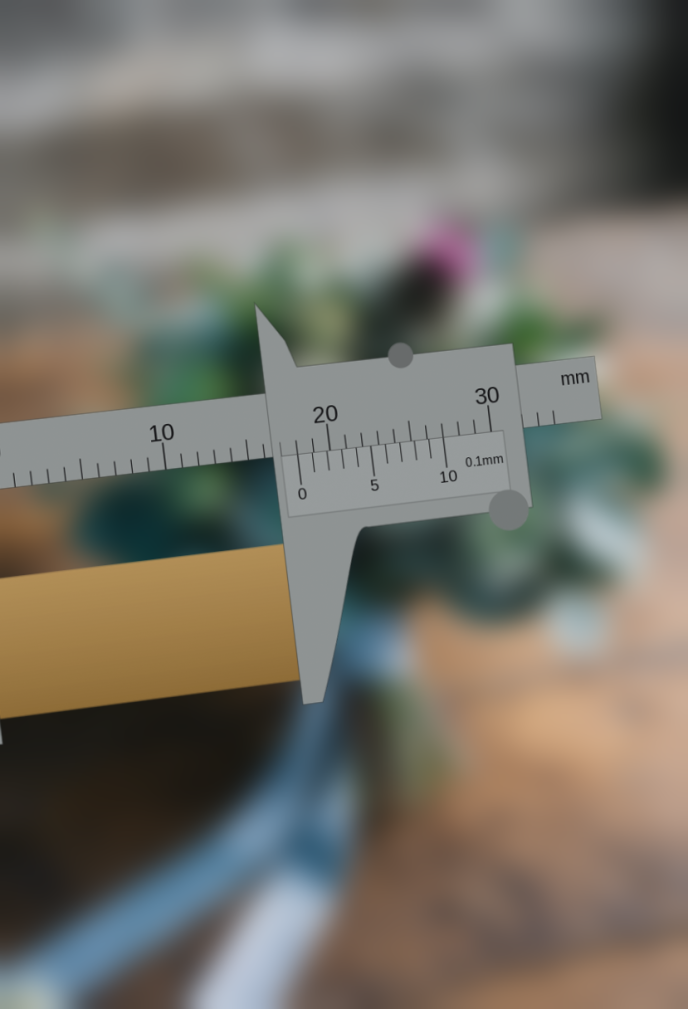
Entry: 18.0mm
